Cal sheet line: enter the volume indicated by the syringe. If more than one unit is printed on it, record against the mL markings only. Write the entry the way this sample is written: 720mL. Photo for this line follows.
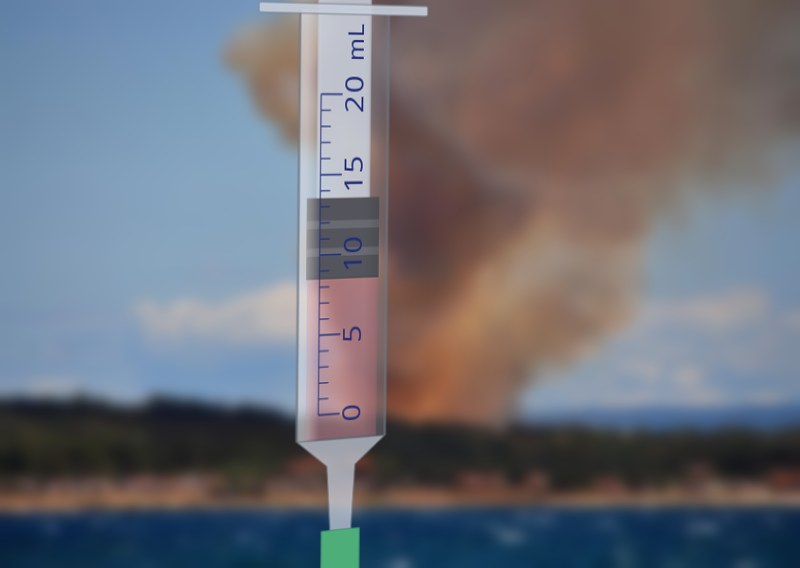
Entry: 8.5mL
